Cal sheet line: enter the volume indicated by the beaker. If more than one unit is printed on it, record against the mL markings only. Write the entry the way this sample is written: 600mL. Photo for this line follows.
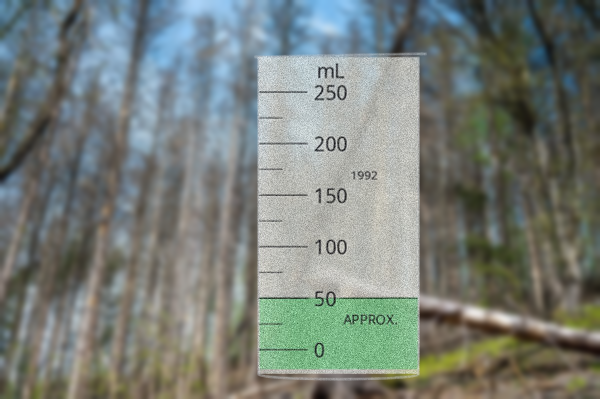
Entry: 50mL
